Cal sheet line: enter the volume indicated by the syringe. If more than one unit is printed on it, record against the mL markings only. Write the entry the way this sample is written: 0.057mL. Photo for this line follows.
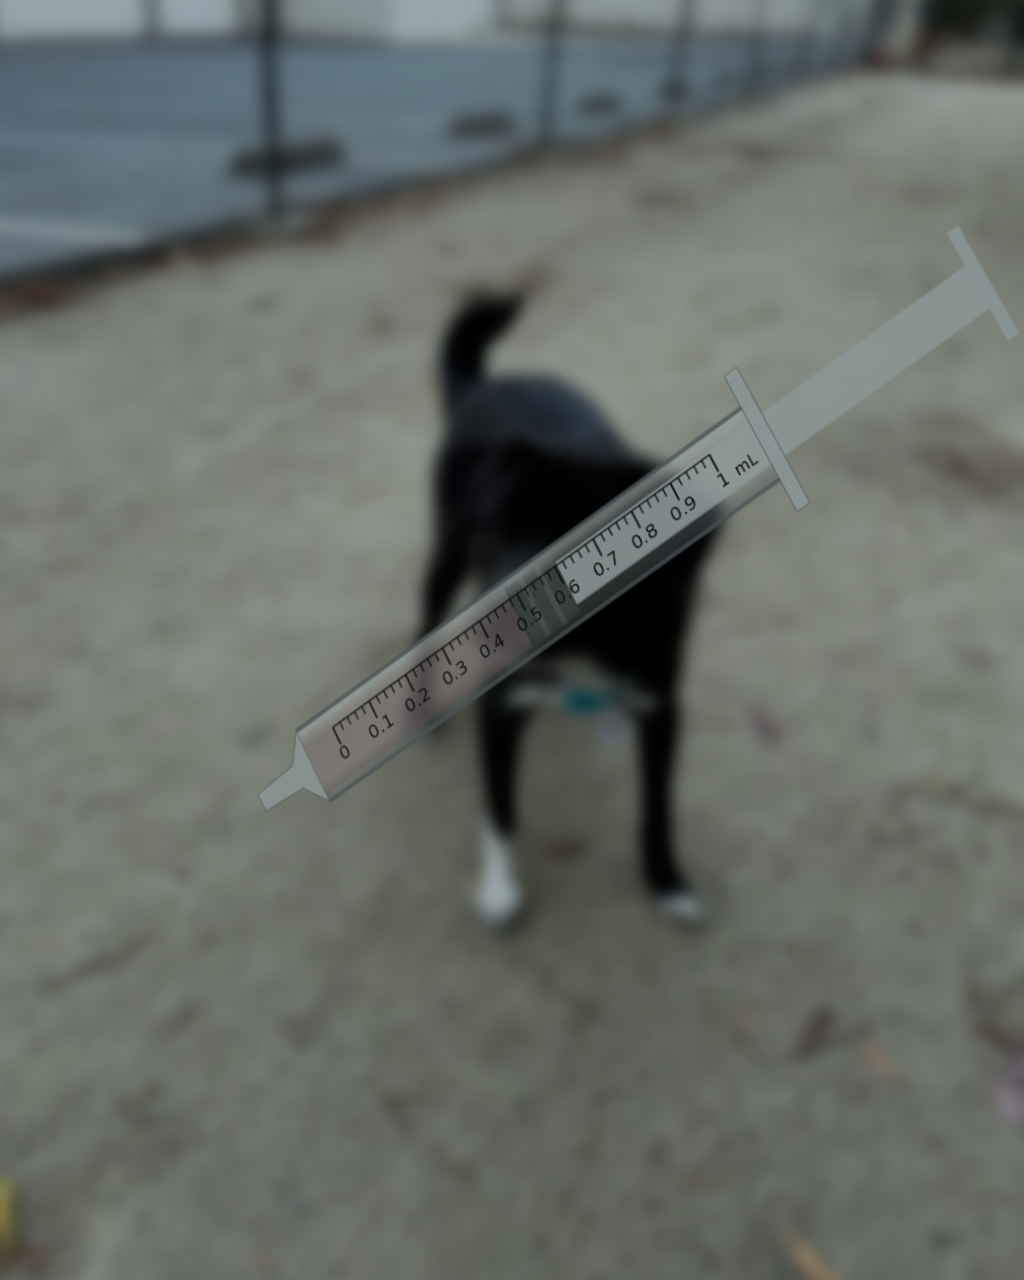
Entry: 0.48mL
